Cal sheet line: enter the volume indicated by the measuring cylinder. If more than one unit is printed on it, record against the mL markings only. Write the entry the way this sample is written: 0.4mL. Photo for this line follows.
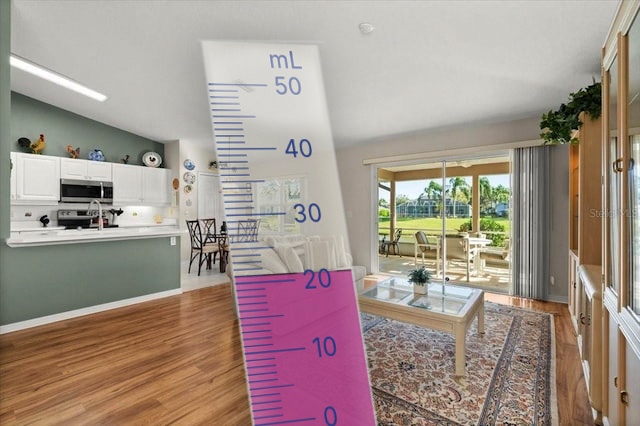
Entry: 21mL
